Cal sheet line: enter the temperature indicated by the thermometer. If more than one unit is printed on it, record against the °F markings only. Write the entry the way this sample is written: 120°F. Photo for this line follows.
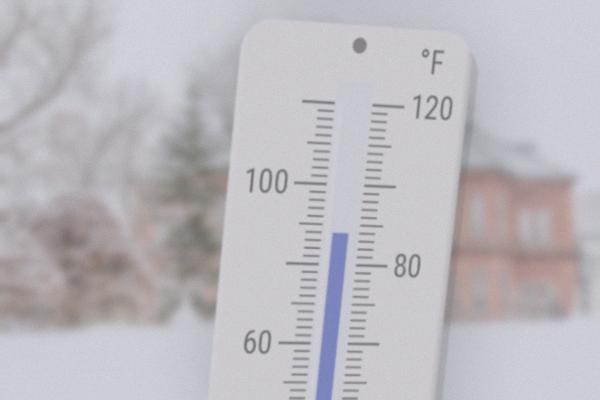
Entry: 88°F
